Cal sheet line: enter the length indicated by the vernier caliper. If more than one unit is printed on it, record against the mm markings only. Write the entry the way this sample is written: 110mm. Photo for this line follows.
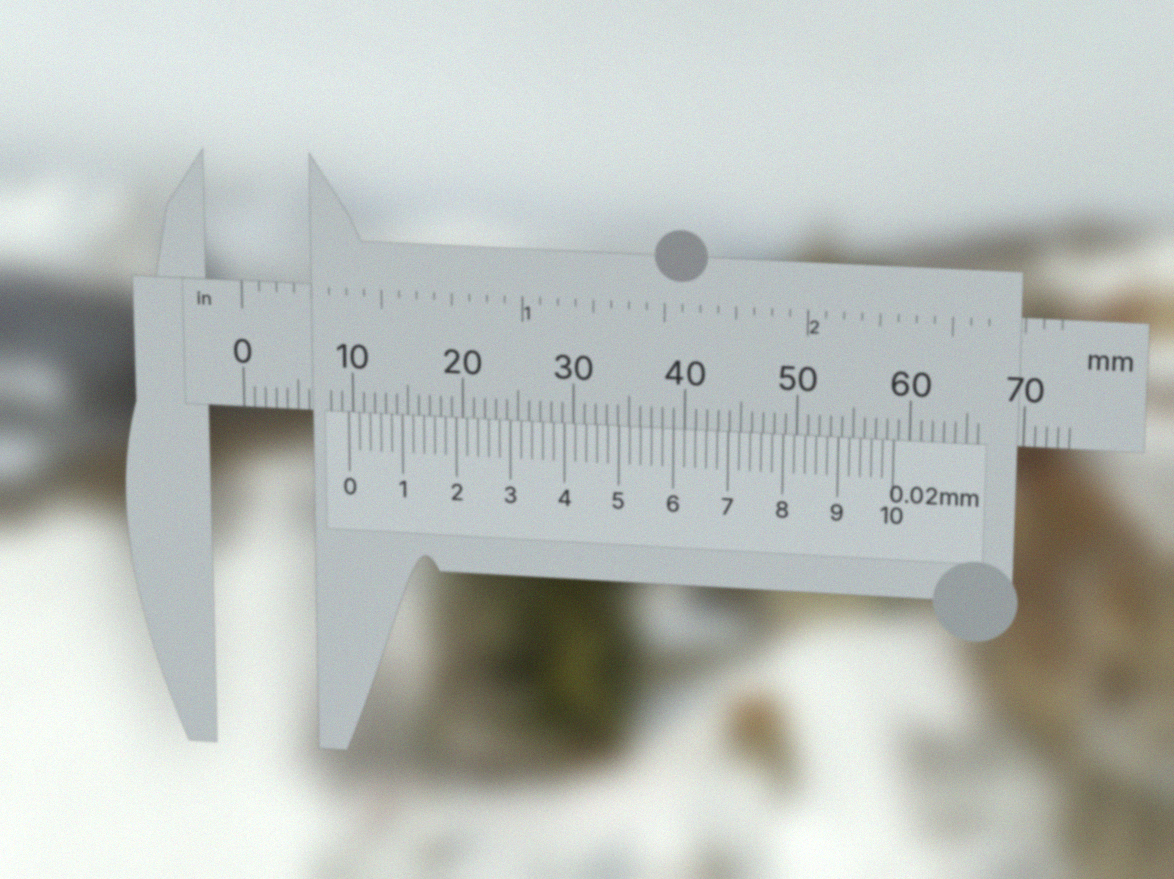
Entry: 9.6mm
